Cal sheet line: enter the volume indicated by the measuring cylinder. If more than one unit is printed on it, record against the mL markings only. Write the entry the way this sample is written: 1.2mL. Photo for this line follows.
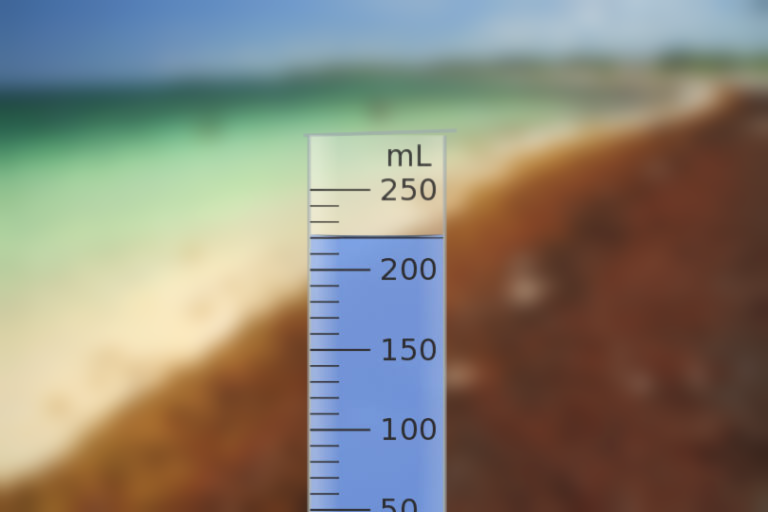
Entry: 220mL
